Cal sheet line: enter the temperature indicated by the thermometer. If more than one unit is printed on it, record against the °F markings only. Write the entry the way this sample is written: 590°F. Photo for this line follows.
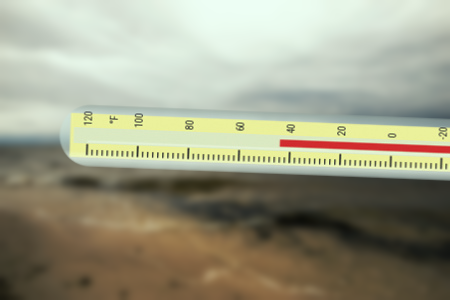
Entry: 44°F
